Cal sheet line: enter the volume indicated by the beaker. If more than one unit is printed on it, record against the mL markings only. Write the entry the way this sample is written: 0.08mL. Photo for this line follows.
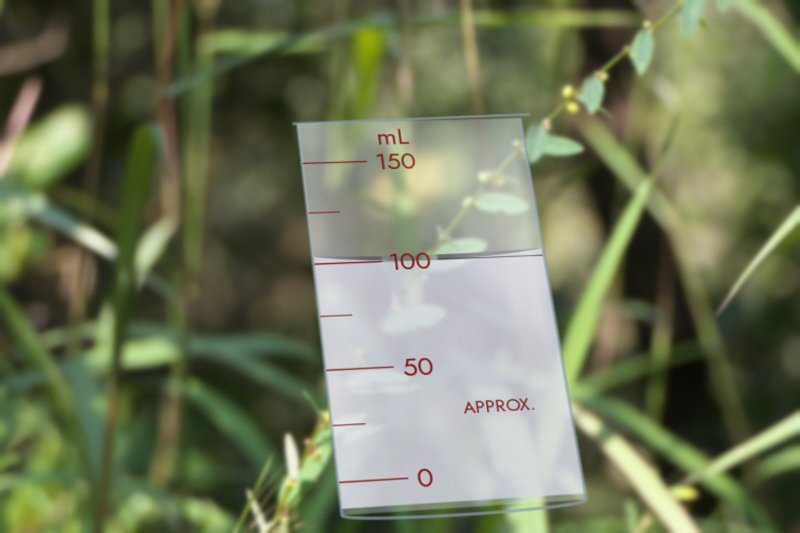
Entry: 100mL
